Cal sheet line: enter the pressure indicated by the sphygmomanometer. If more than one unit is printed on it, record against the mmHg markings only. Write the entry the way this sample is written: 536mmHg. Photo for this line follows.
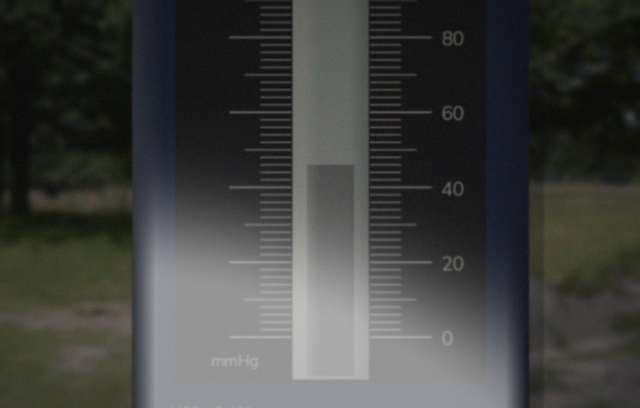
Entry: 46mmHg
